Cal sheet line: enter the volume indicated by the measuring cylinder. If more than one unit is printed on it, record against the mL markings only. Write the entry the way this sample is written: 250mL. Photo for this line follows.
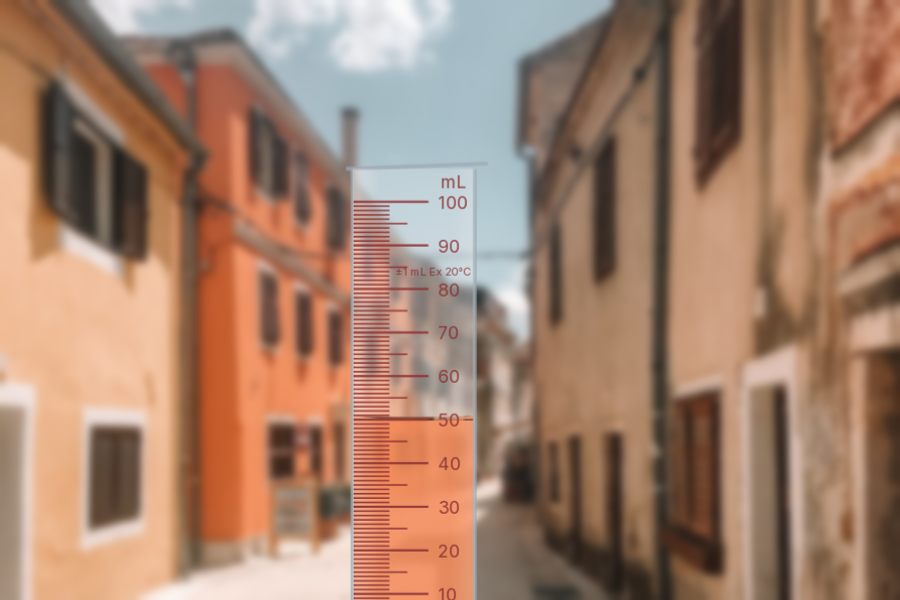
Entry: 50mL
